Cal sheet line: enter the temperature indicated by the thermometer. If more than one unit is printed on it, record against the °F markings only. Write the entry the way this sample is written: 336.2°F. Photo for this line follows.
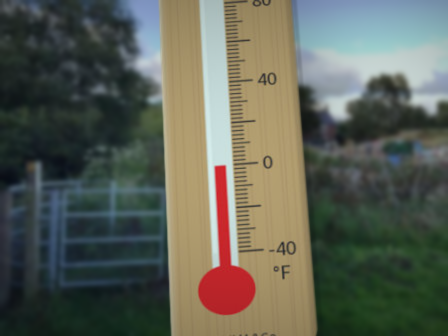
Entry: 0°F
